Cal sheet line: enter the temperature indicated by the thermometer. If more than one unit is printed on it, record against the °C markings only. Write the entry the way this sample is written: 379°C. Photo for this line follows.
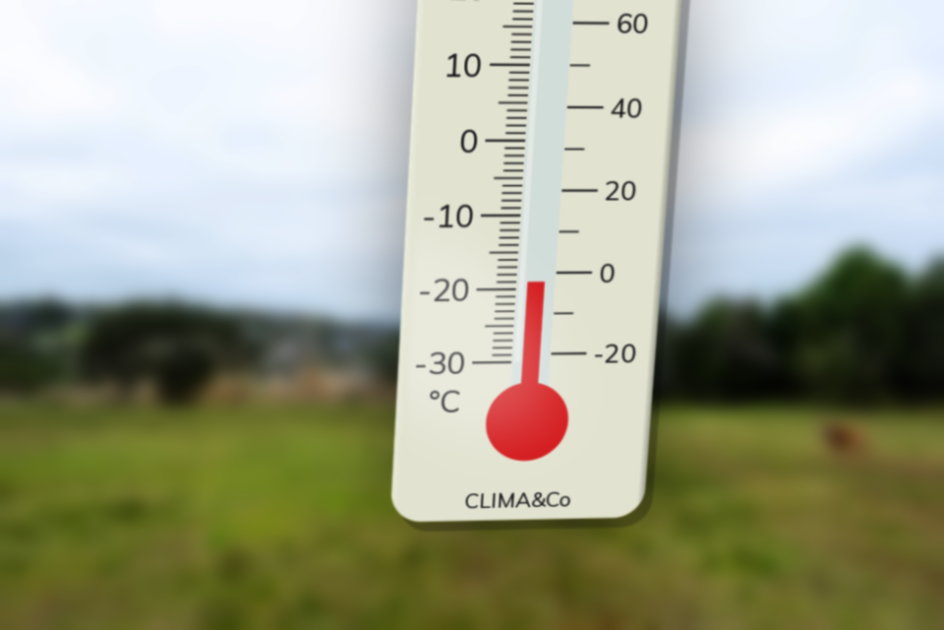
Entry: -19°C
